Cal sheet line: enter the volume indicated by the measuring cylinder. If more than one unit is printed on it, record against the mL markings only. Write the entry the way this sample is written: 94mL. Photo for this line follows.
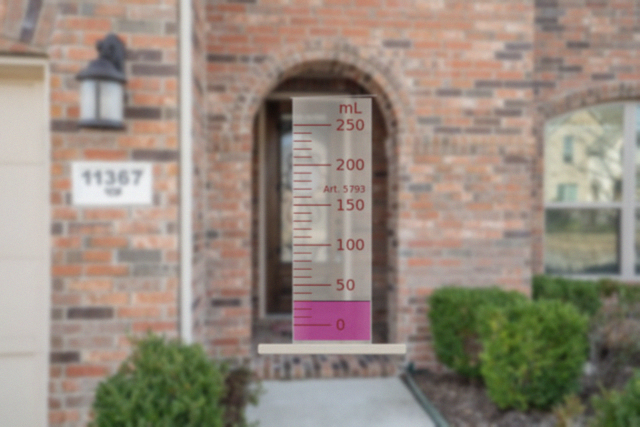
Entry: 30mL
